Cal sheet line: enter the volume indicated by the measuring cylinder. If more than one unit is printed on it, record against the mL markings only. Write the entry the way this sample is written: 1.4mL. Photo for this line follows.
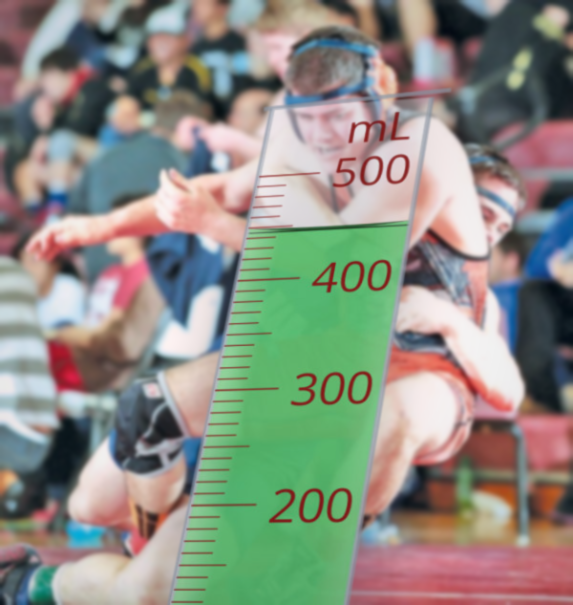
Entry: 445mL
